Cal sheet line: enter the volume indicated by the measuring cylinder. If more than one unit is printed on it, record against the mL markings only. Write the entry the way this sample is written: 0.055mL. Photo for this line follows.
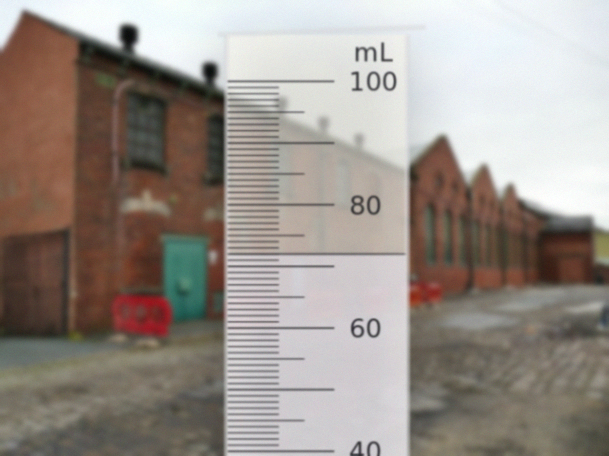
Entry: 72mL
